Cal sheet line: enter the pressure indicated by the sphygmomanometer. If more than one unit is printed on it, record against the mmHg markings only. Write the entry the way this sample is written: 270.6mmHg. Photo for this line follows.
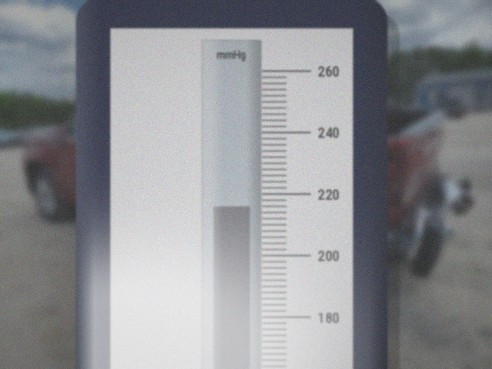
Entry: 216mmHg
